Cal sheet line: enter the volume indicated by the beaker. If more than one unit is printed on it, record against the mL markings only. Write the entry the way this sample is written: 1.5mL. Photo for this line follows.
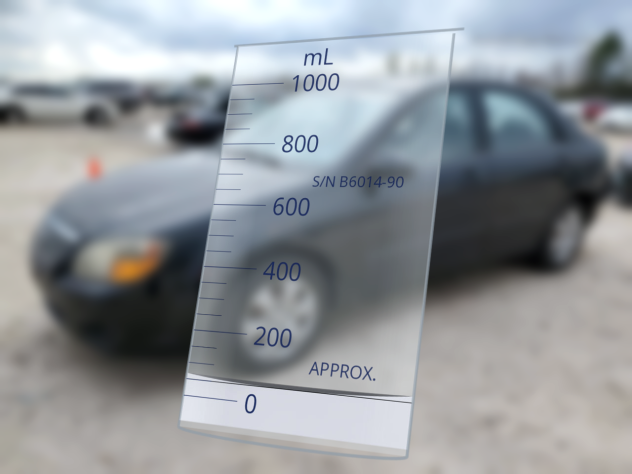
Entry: 50mL
